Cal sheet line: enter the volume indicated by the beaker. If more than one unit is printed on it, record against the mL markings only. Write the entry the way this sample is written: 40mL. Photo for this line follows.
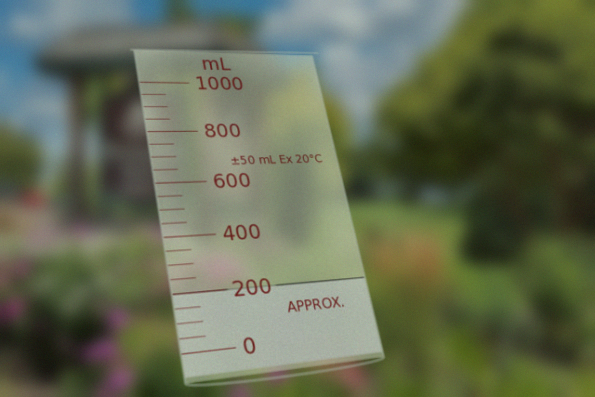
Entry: 200mL
